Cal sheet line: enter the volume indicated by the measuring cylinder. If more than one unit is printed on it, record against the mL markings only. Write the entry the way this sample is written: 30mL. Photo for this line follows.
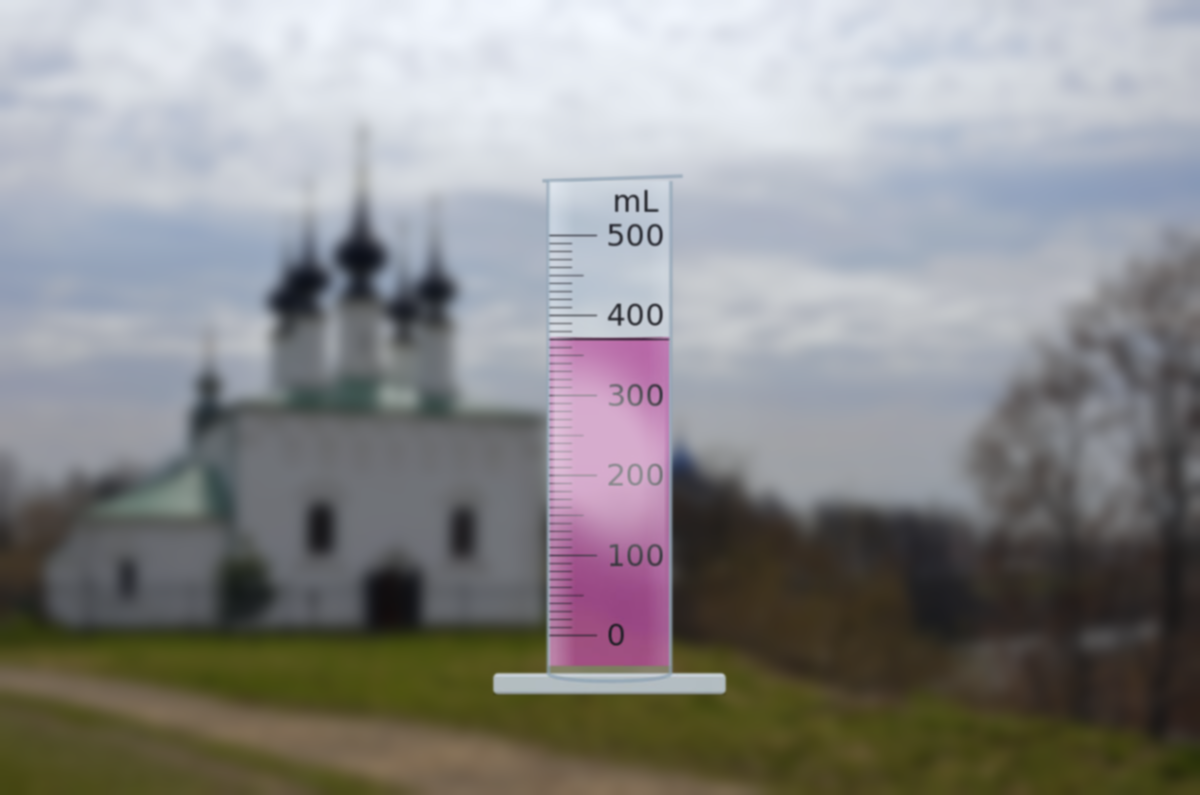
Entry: 370mL
